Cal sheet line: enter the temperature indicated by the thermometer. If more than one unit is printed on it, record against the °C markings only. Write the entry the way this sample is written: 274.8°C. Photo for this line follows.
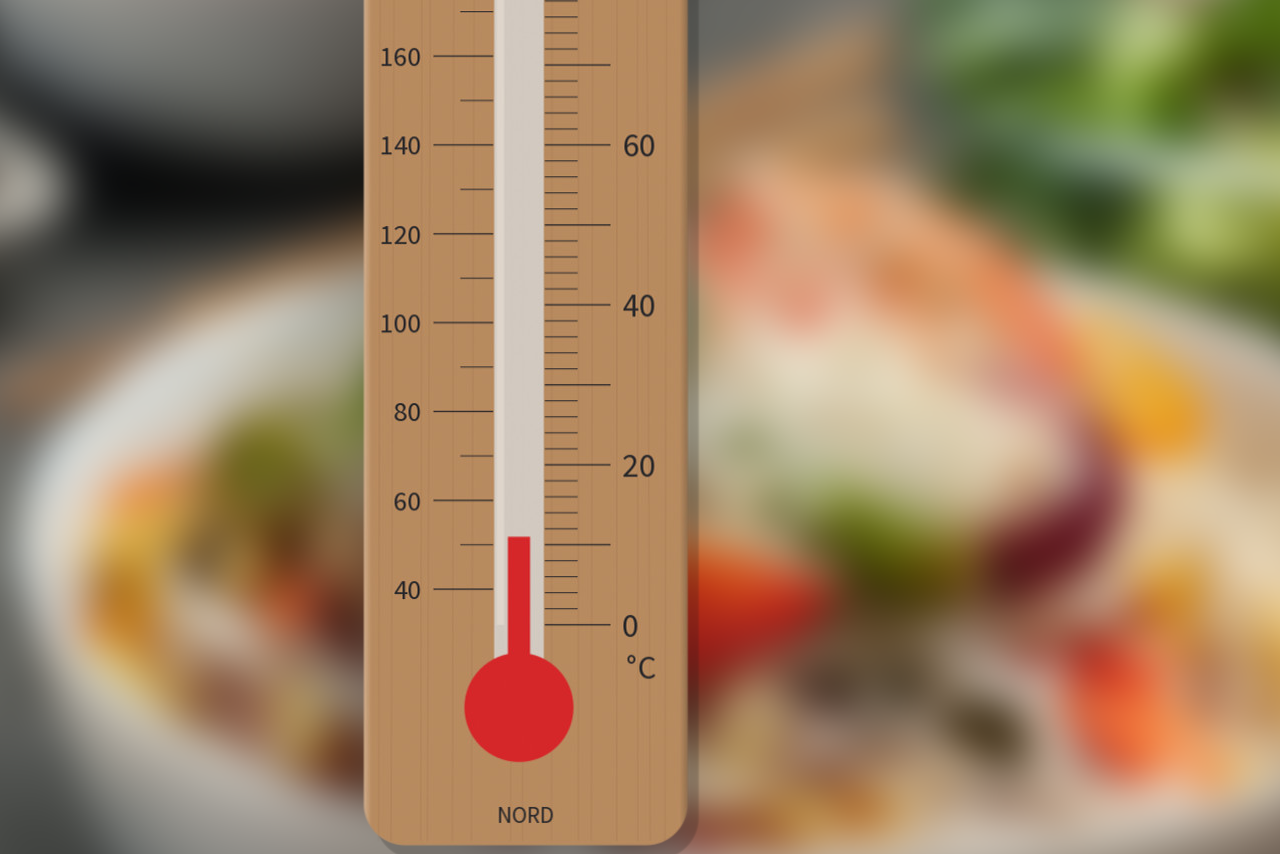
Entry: 11°C
